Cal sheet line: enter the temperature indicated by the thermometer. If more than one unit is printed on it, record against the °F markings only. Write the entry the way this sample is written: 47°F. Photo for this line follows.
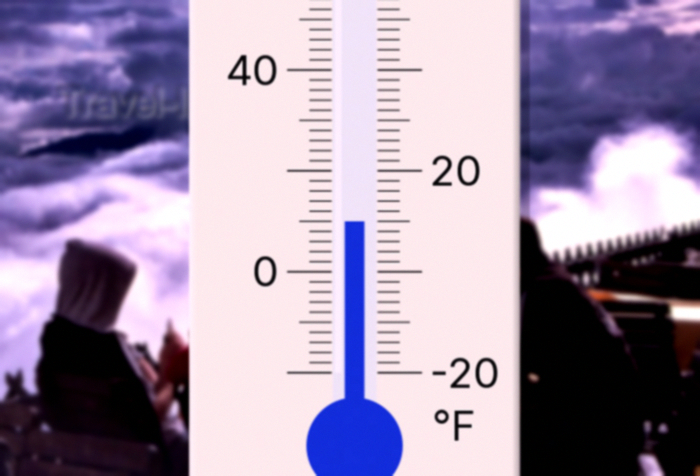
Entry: 10°F
